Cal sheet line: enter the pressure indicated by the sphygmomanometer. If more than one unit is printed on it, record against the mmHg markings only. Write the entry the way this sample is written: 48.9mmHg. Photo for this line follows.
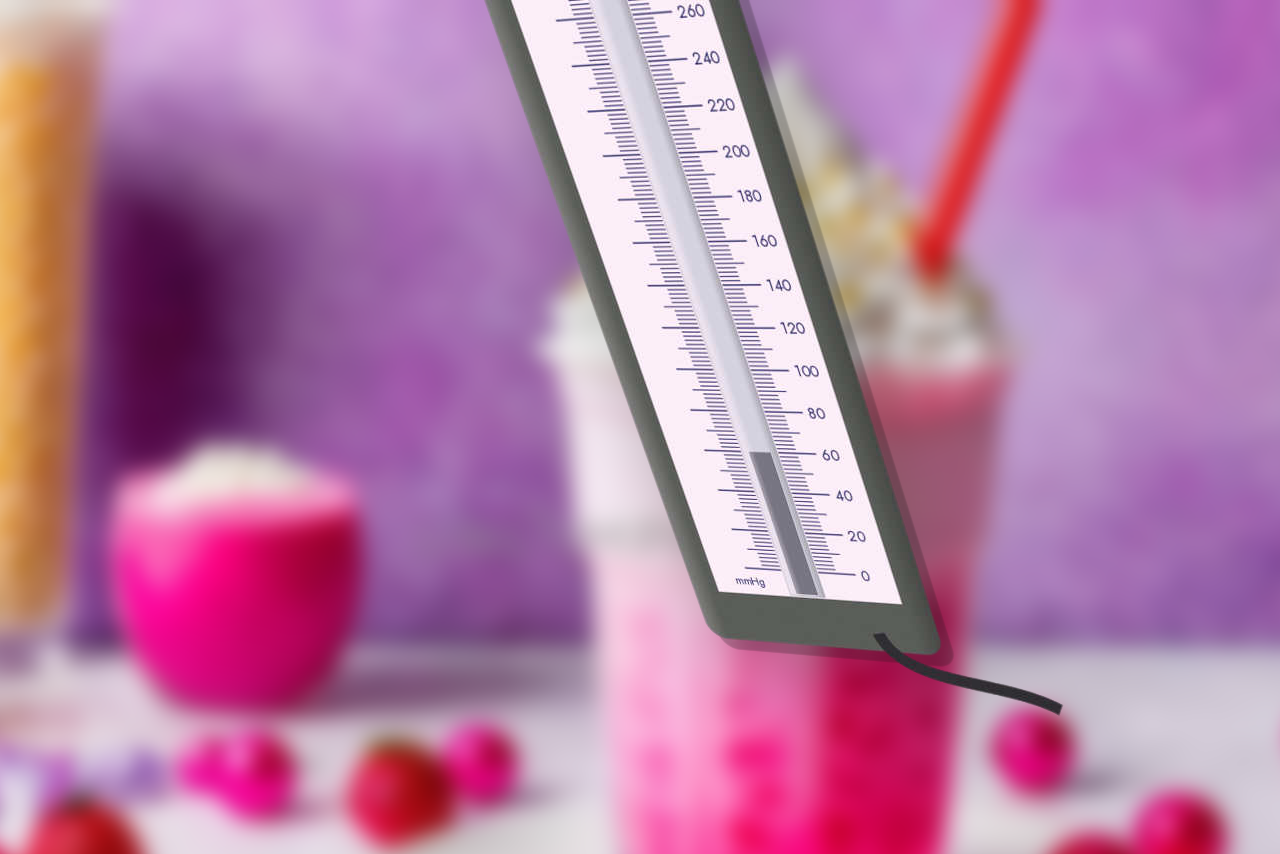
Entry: 60mmHg
